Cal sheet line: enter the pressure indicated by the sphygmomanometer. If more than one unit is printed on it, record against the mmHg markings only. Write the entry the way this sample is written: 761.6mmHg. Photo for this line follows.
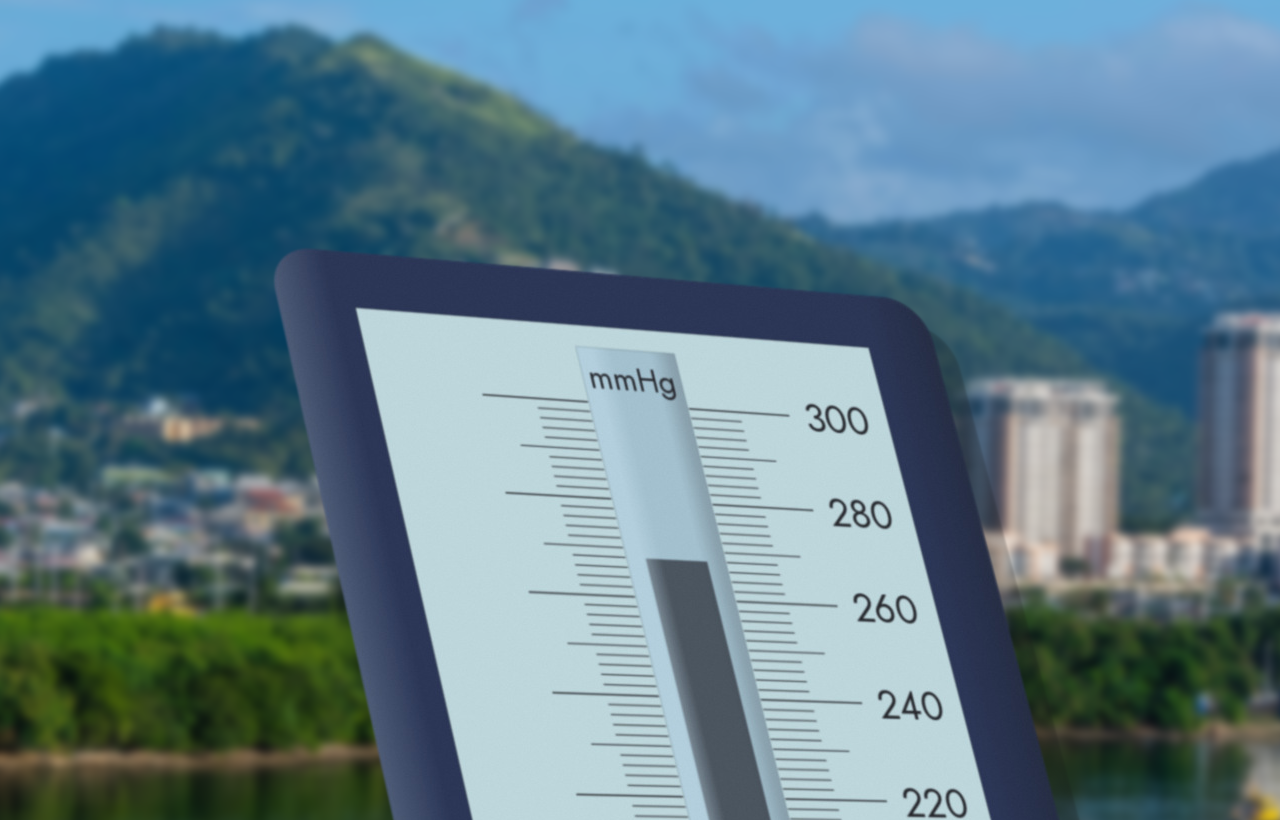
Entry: 268mmHg
